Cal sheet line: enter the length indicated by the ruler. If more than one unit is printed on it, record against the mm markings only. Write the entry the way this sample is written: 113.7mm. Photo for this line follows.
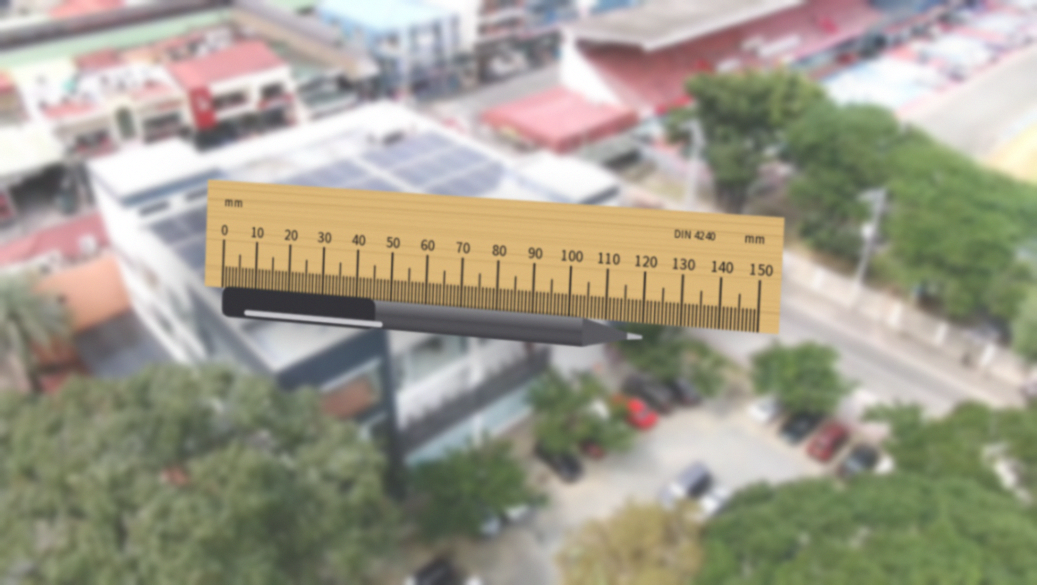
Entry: 120mm
